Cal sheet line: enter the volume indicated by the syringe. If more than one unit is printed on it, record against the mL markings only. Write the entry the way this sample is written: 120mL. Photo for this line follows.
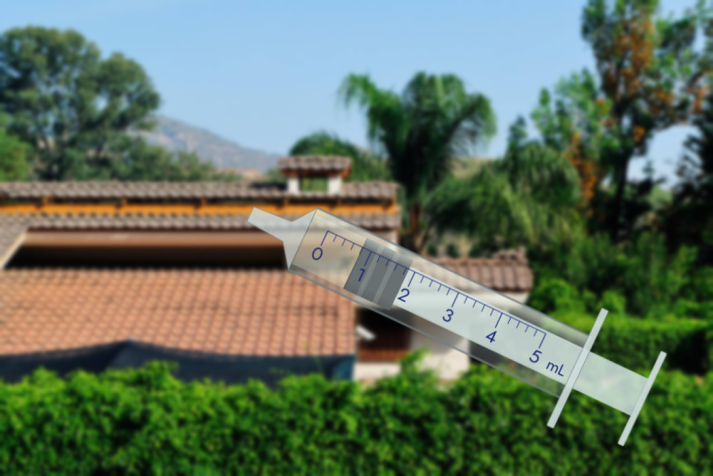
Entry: 0.8mL
